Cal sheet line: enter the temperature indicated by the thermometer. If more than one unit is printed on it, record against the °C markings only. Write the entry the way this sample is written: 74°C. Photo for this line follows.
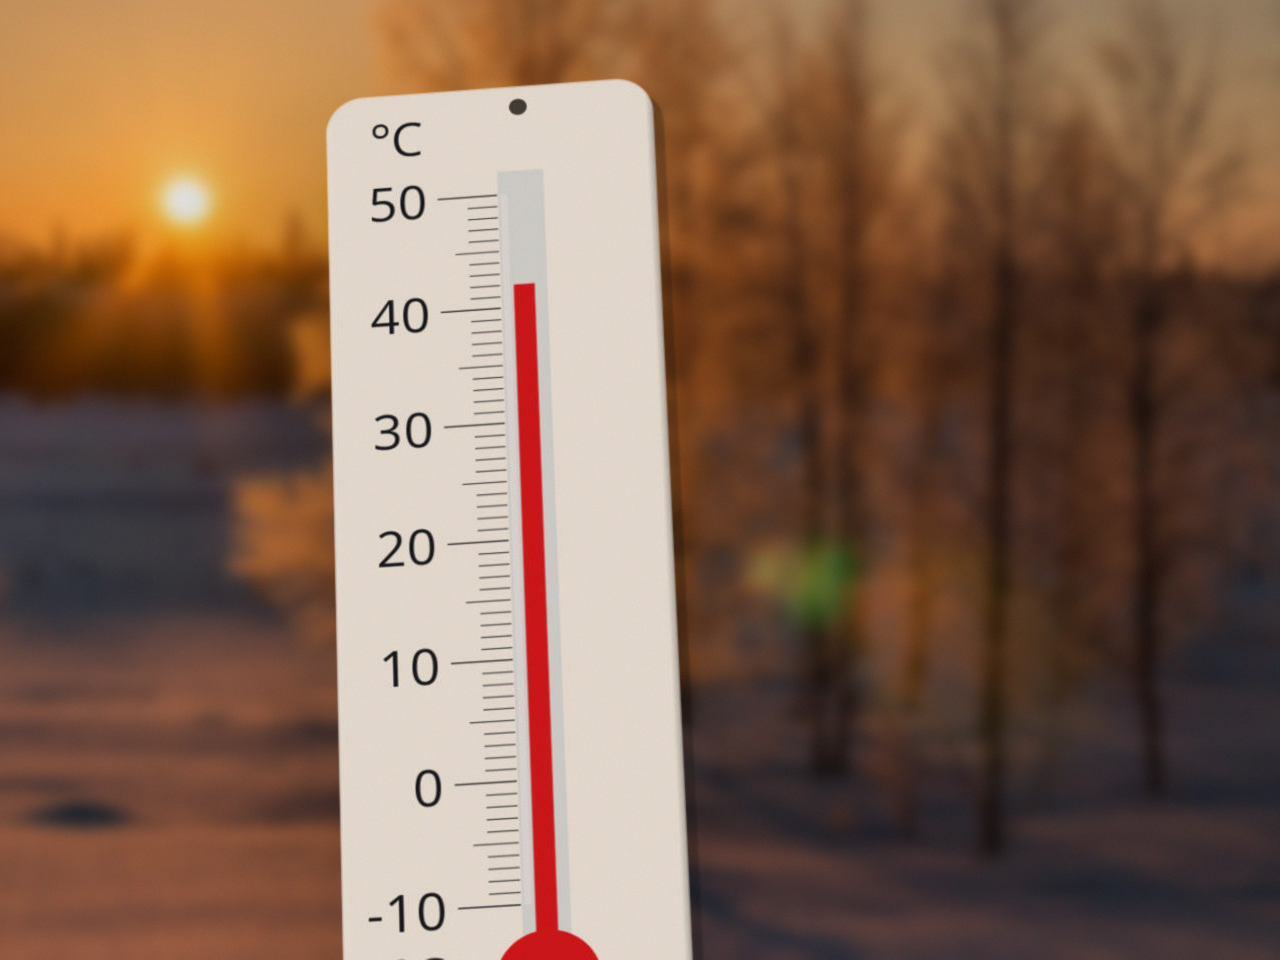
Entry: 42°C
